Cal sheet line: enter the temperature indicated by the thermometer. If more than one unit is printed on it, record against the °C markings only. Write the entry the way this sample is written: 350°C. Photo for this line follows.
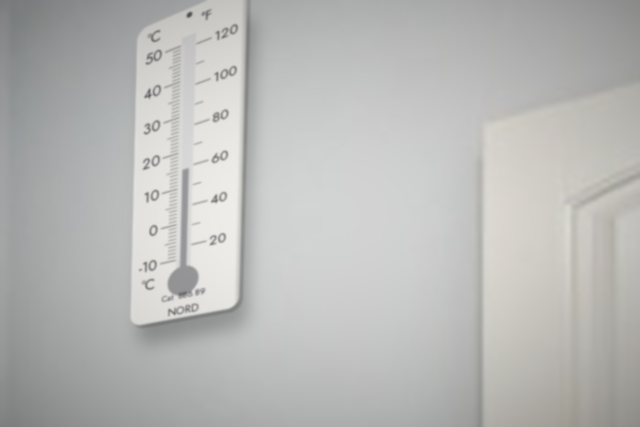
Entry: 15°C
